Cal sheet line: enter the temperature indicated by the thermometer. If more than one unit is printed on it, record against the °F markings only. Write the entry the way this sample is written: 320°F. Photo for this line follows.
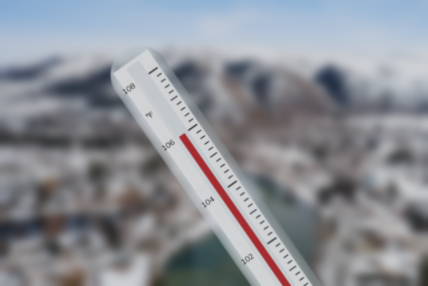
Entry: 106°F
